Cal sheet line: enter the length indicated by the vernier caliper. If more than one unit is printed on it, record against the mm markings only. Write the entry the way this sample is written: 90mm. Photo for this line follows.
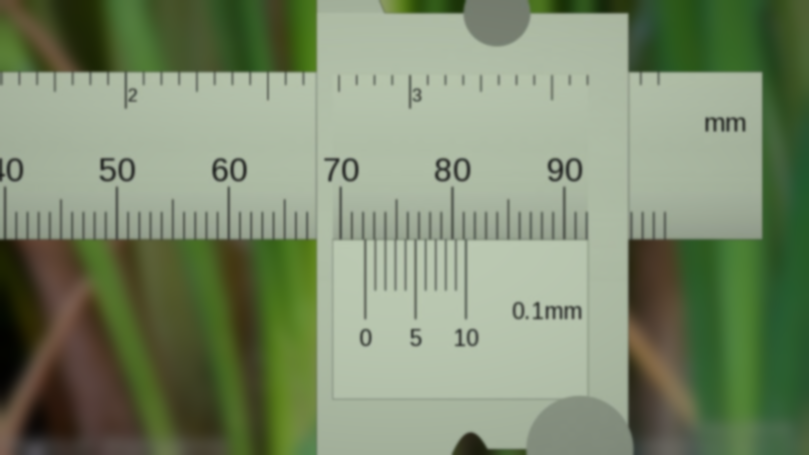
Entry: 72.2mm
